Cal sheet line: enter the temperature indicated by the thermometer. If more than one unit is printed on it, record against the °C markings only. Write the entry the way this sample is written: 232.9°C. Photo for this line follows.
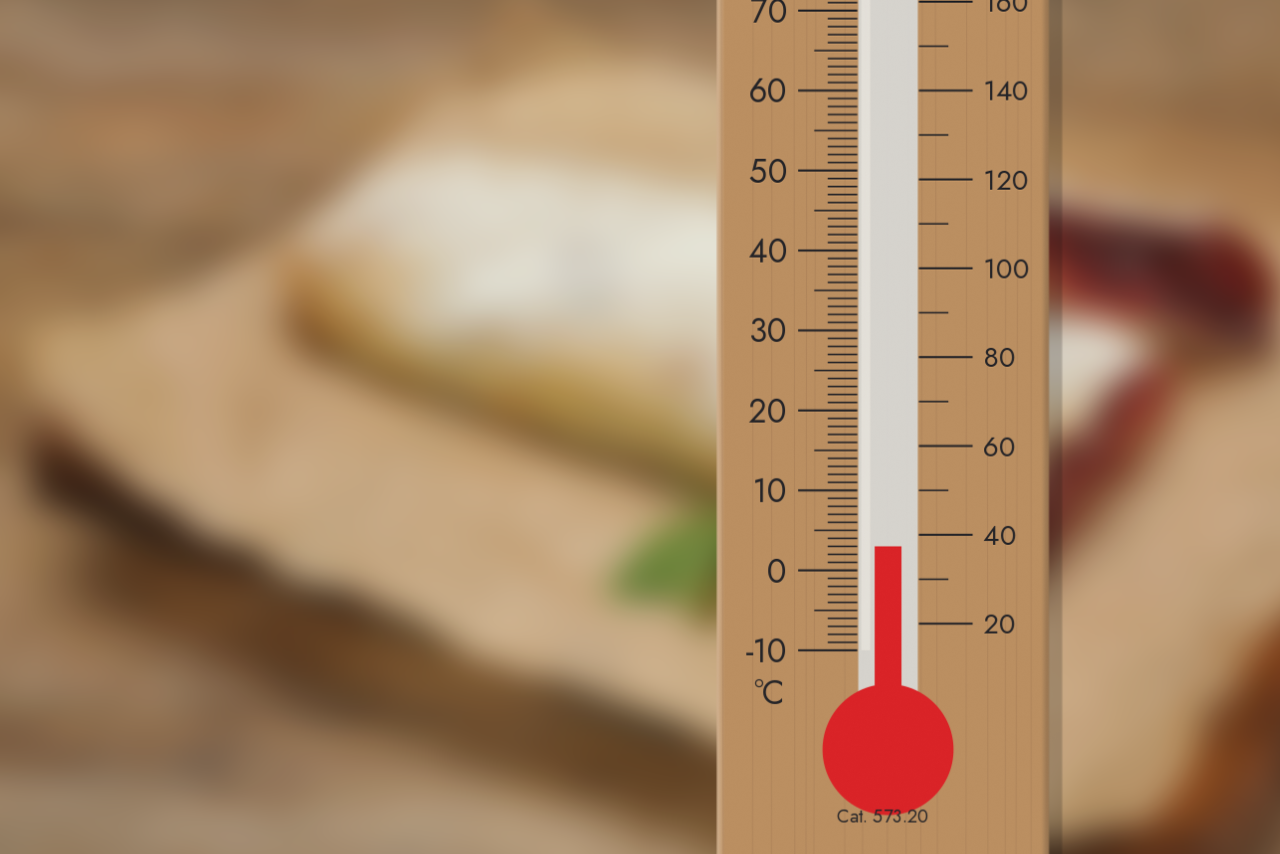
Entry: 3°C
